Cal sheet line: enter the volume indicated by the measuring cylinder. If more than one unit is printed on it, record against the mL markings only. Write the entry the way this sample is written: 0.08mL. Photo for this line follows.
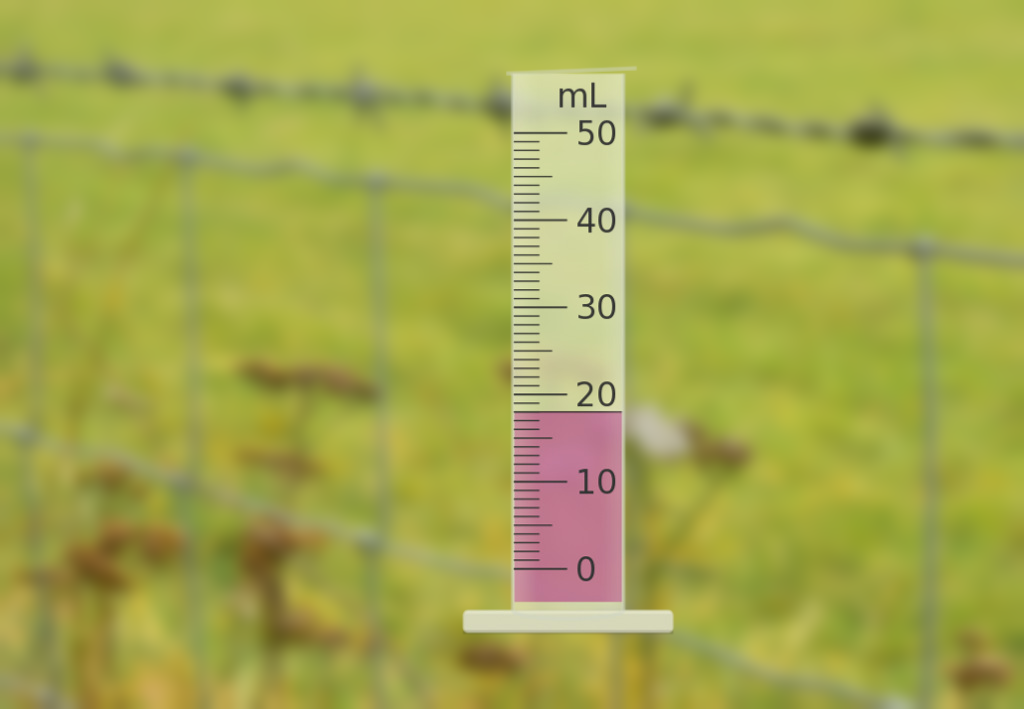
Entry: 18mL
